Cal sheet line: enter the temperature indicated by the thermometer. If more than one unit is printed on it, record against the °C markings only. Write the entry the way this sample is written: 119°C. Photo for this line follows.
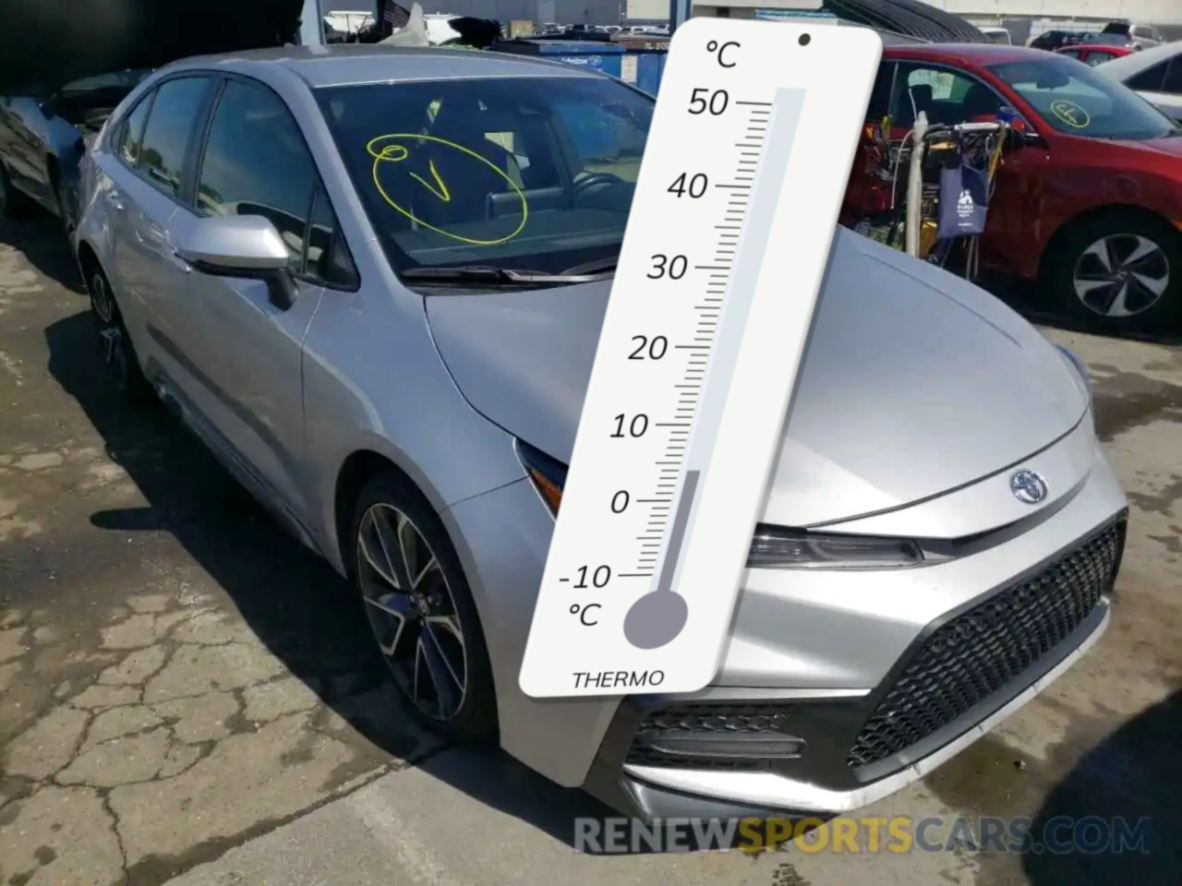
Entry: 4°C
